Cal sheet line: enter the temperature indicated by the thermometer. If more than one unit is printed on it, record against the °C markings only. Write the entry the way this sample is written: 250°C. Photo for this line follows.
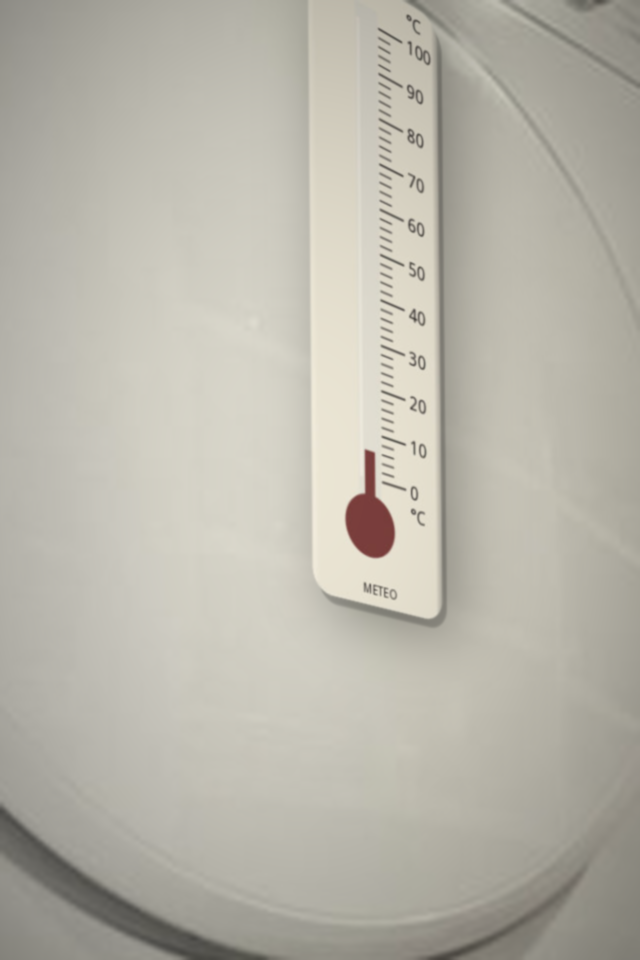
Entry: 6°C
